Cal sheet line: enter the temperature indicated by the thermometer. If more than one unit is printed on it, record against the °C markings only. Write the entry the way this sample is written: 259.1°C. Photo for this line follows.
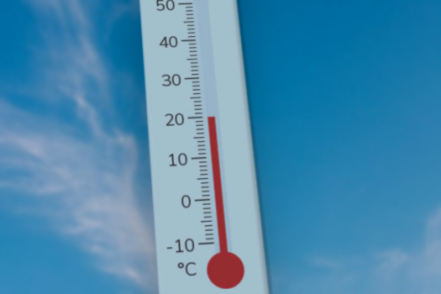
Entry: 20°C
